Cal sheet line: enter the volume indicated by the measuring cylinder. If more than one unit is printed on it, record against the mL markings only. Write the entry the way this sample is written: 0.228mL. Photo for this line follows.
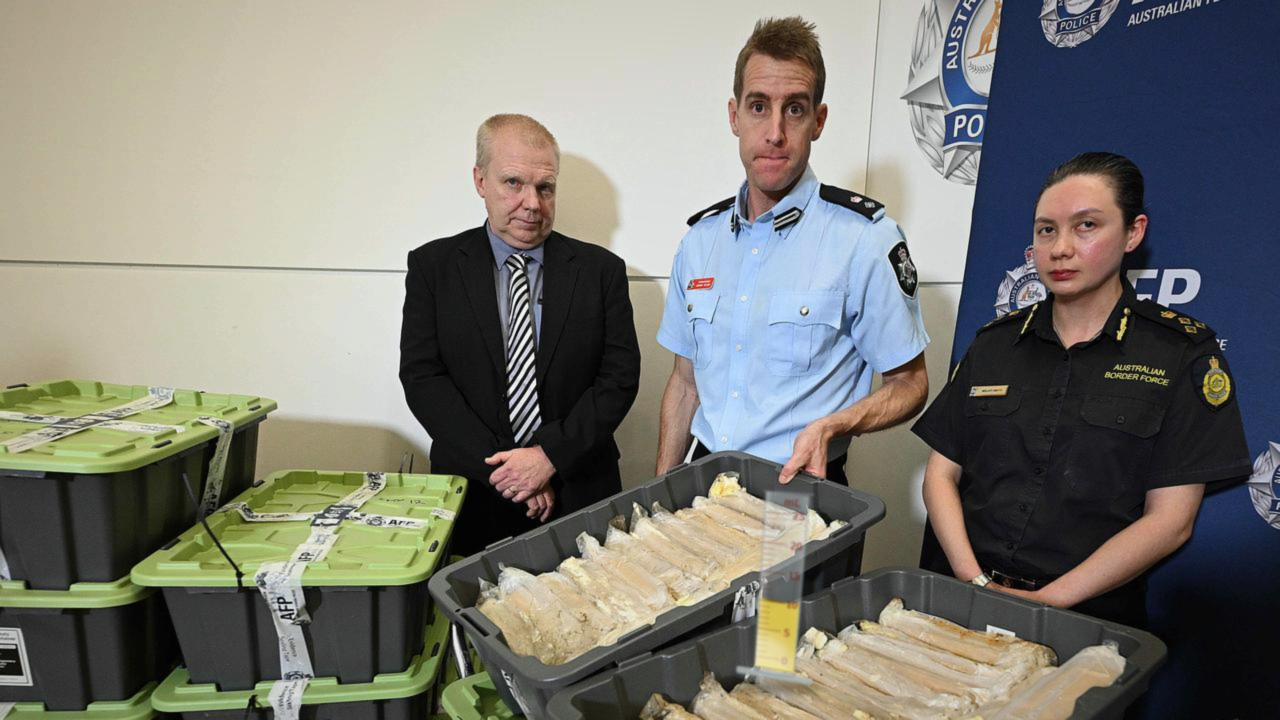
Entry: 10mL
